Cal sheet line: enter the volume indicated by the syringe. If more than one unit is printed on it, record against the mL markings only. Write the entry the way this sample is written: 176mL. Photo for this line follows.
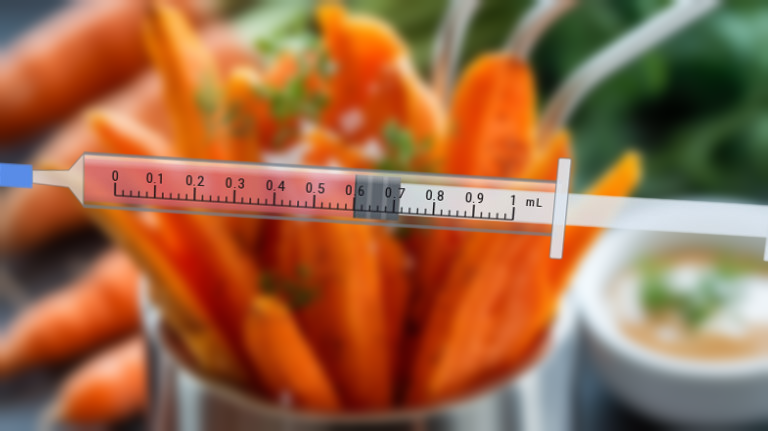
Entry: 0.6mL
